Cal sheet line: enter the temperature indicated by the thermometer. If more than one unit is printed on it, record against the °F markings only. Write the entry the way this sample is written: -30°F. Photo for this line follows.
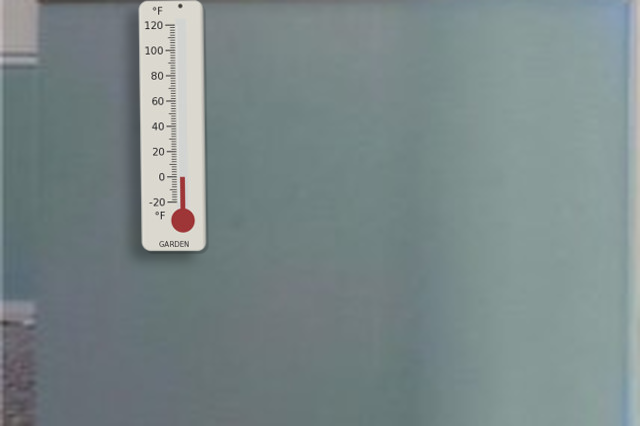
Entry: 0°F
